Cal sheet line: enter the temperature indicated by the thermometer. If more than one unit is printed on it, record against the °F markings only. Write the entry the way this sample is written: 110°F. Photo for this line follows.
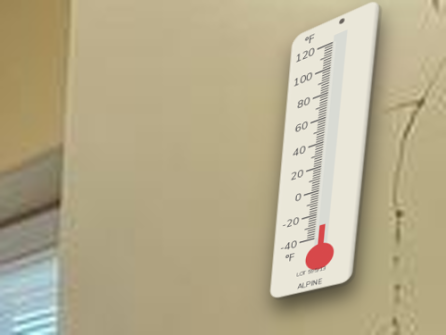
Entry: -30°F
